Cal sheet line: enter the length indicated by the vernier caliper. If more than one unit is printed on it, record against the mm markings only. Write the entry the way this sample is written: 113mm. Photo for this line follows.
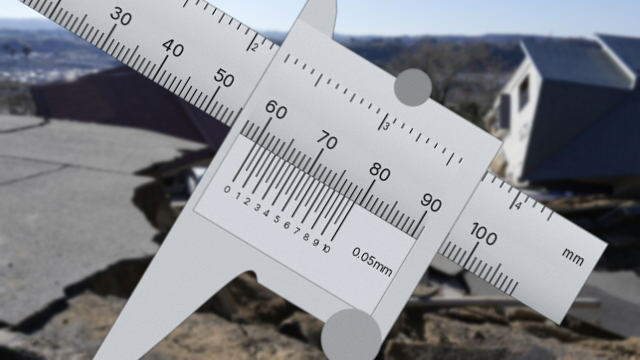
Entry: 60.0mm
